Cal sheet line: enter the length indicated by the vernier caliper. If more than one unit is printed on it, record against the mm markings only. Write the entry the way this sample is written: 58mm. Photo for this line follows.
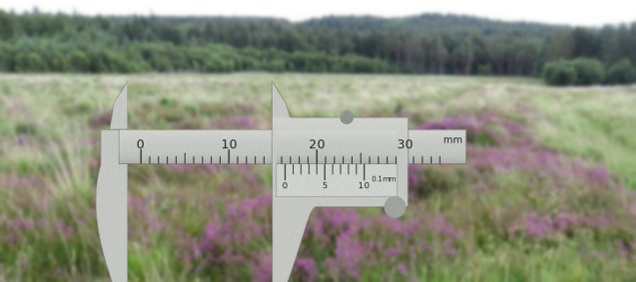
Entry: 16.4mm
